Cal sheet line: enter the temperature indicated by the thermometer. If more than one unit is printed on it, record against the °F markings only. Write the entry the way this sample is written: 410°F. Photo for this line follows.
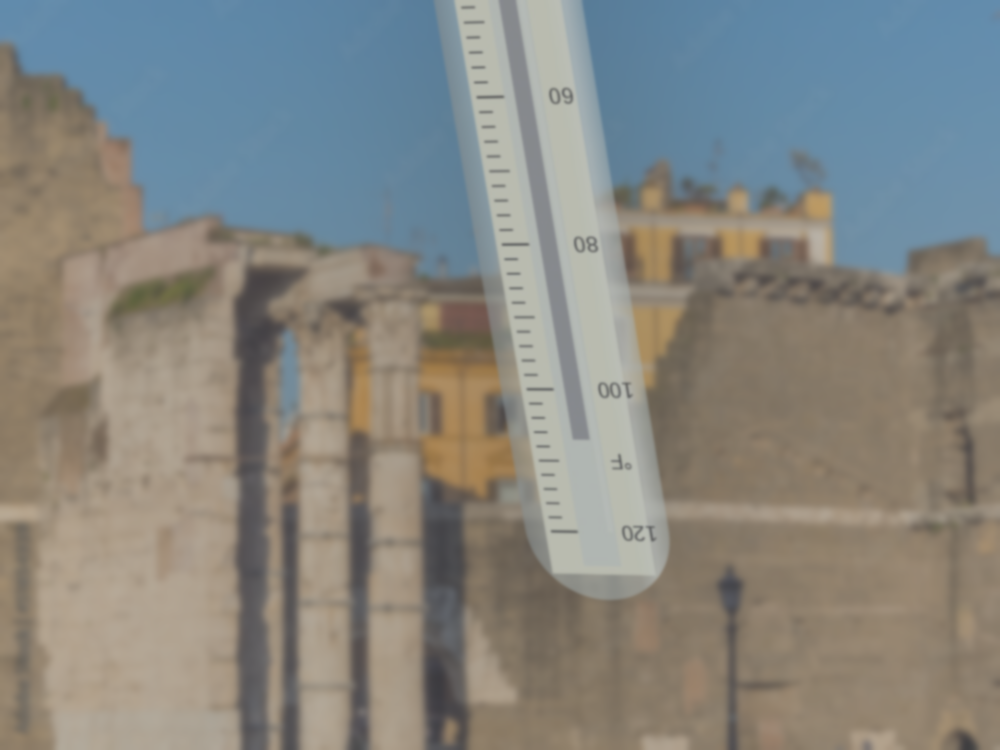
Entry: 107°F
